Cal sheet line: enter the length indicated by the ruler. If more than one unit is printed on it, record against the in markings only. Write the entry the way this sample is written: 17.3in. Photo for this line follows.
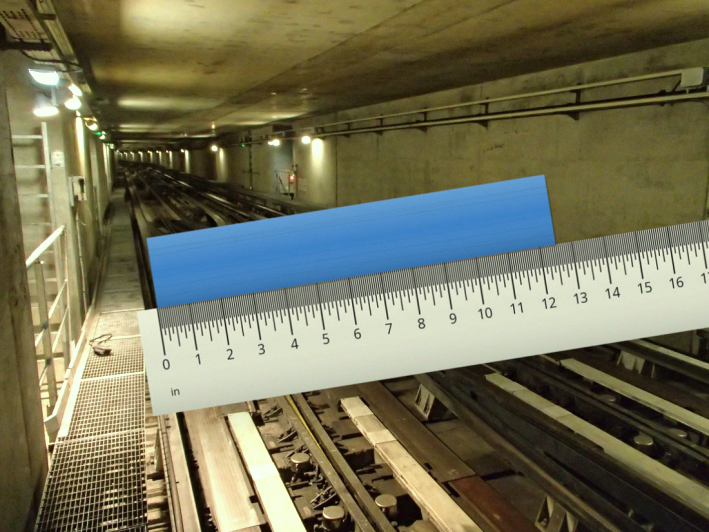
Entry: 12.5in
